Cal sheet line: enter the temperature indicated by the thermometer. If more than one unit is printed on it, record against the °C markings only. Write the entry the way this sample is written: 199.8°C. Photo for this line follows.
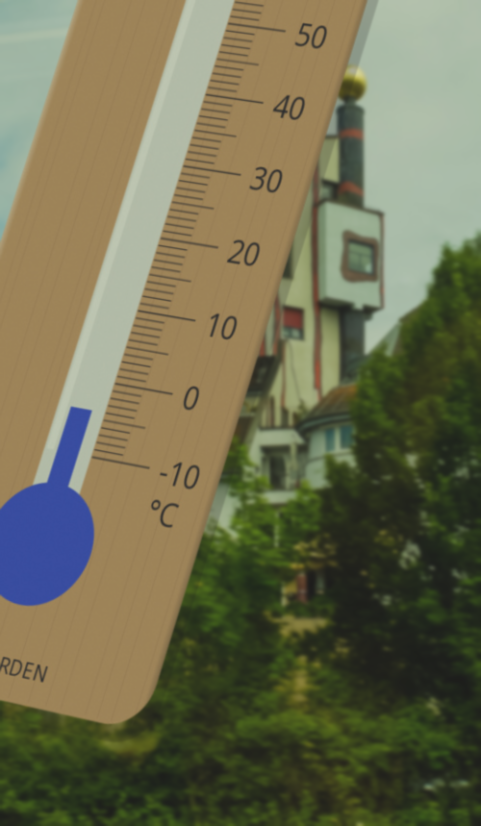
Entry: -4°C
